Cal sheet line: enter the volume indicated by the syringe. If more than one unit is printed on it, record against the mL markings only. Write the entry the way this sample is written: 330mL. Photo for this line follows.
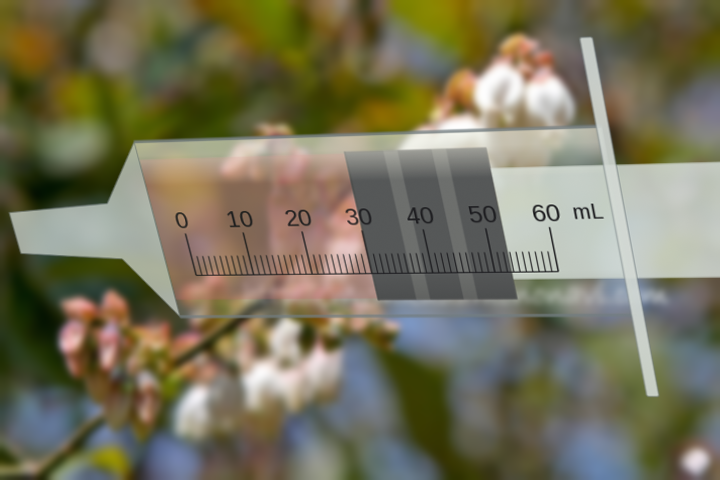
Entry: 30mL
